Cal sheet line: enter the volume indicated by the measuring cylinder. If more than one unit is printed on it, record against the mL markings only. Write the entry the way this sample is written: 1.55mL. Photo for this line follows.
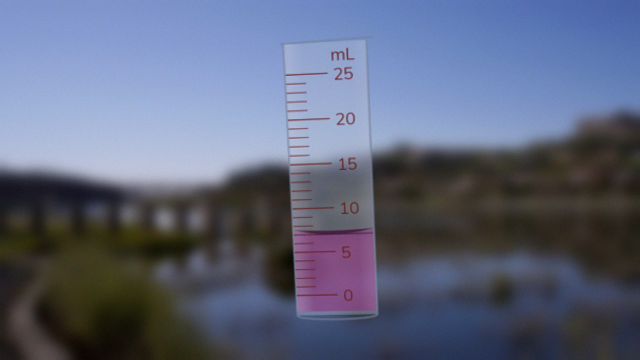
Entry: 7mL
